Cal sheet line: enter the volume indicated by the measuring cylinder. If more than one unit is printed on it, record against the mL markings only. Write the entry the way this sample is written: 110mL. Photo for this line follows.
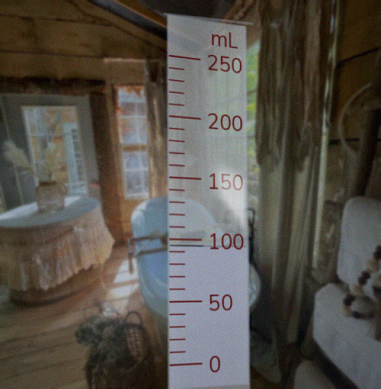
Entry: 95mL
